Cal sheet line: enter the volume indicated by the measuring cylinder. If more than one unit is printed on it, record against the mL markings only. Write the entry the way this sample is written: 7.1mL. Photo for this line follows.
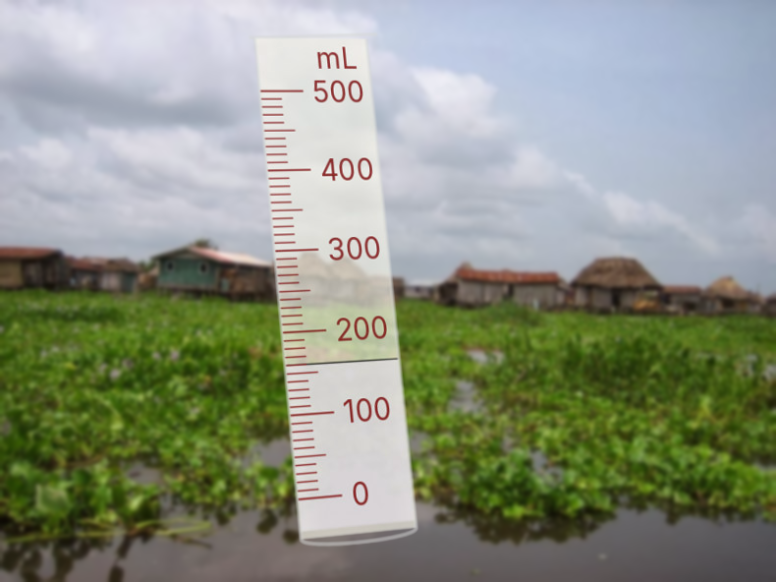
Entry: 160mL
